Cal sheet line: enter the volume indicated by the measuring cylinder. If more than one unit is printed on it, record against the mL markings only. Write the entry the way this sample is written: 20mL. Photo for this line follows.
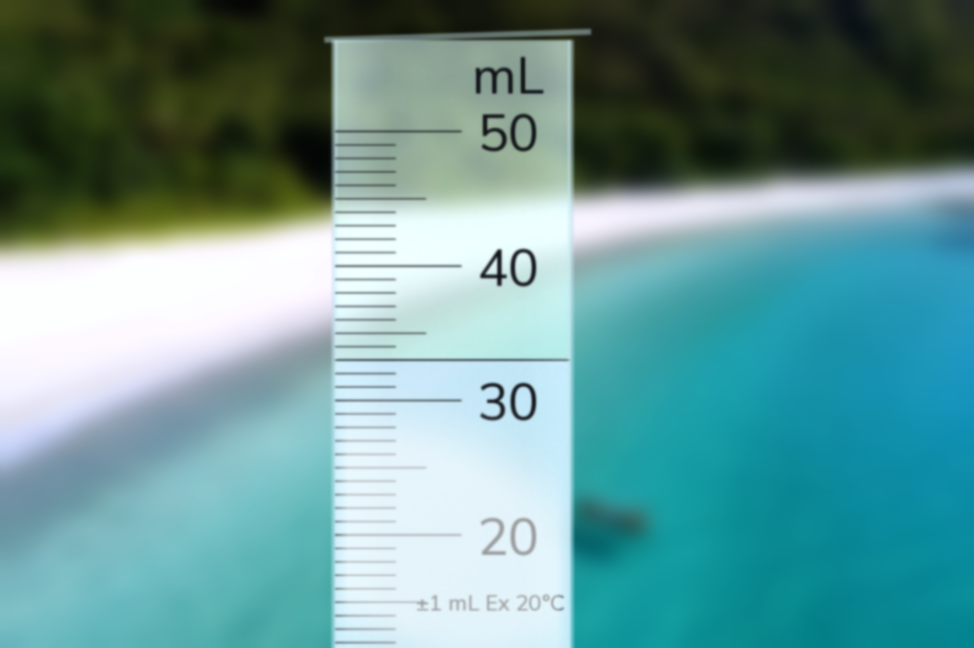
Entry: 33mL
